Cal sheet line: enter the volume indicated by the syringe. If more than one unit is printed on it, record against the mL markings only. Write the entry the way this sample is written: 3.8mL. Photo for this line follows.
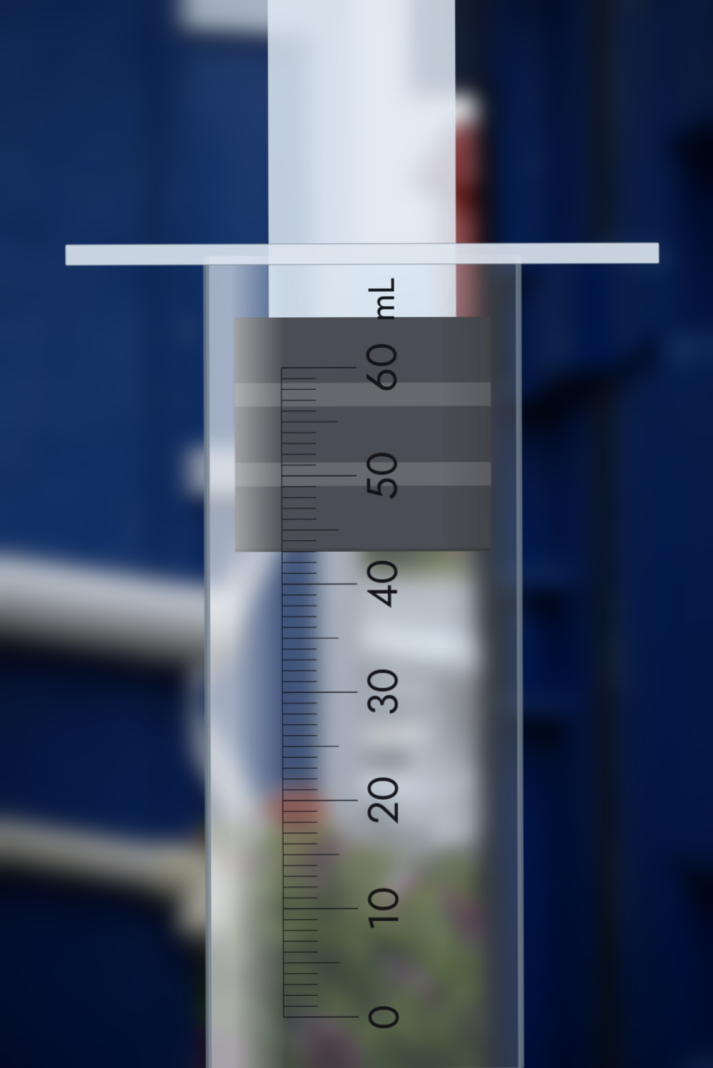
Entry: 43mL
